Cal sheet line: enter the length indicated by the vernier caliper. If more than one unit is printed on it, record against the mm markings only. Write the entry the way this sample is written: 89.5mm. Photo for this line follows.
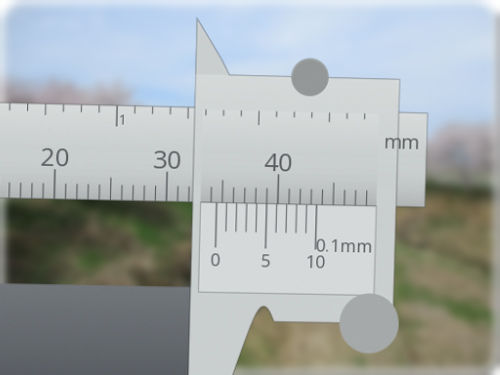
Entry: 34.5mm
